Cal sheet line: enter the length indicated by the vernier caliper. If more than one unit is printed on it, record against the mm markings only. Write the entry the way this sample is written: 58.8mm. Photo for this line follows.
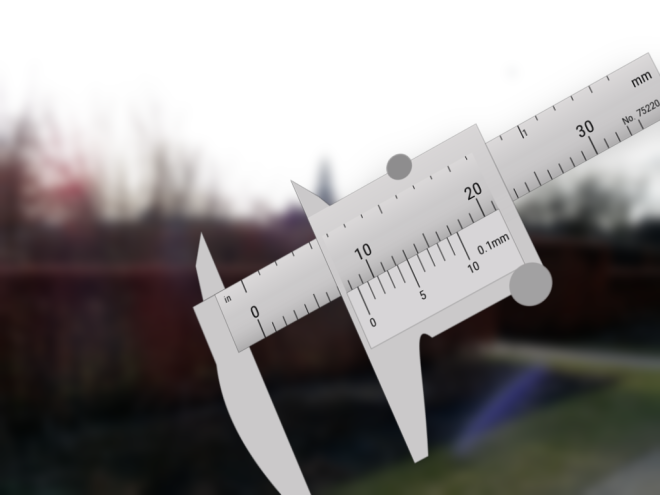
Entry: 8.5mm
